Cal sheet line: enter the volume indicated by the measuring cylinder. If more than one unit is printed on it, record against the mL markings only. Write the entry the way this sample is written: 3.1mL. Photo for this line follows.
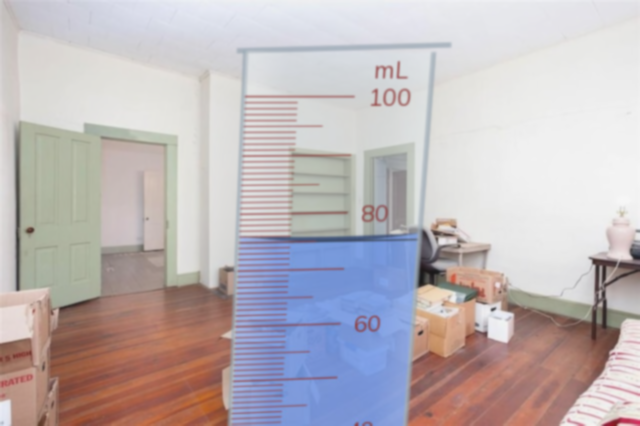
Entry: 75mL
